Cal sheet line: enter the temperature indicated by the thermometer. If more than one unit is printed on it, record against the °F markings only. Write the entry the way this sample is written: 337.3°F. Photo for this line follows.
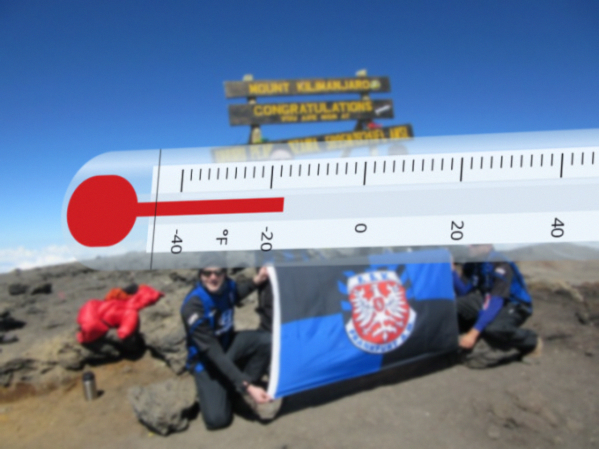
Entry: -17°F
